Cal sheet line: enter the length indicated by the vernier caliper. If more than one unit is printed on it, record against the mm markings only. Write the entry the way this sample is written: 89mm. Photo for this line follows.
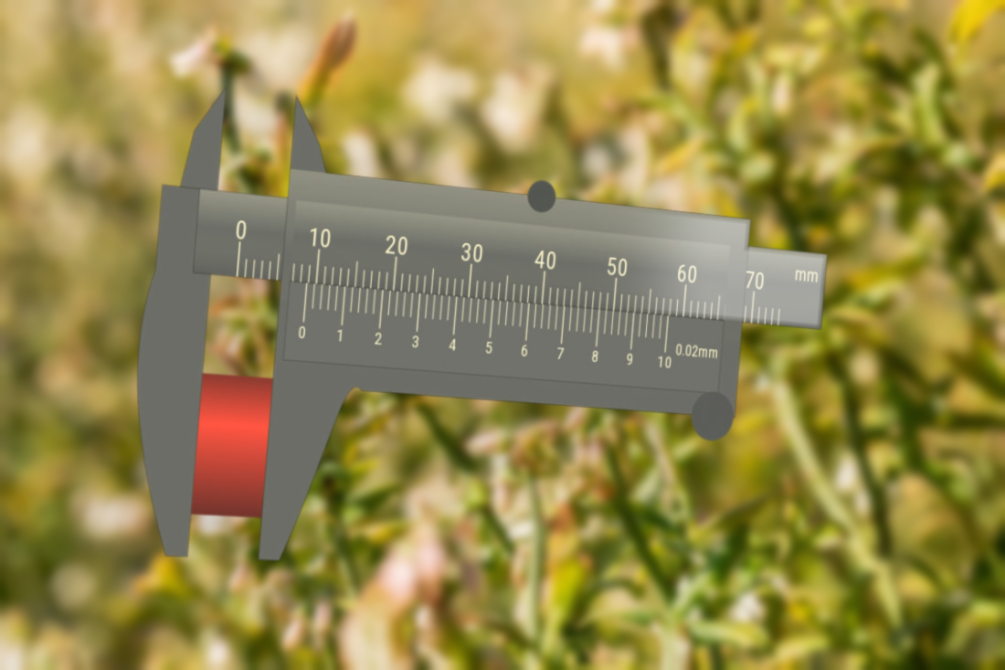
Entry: 8.8mm
